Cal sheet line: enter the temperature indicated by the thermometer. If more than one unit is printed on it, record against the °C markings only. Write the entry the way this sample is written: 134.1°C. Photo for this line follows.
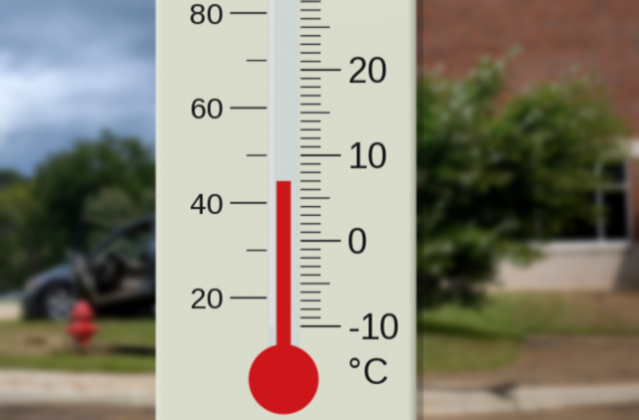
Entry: 7°C
